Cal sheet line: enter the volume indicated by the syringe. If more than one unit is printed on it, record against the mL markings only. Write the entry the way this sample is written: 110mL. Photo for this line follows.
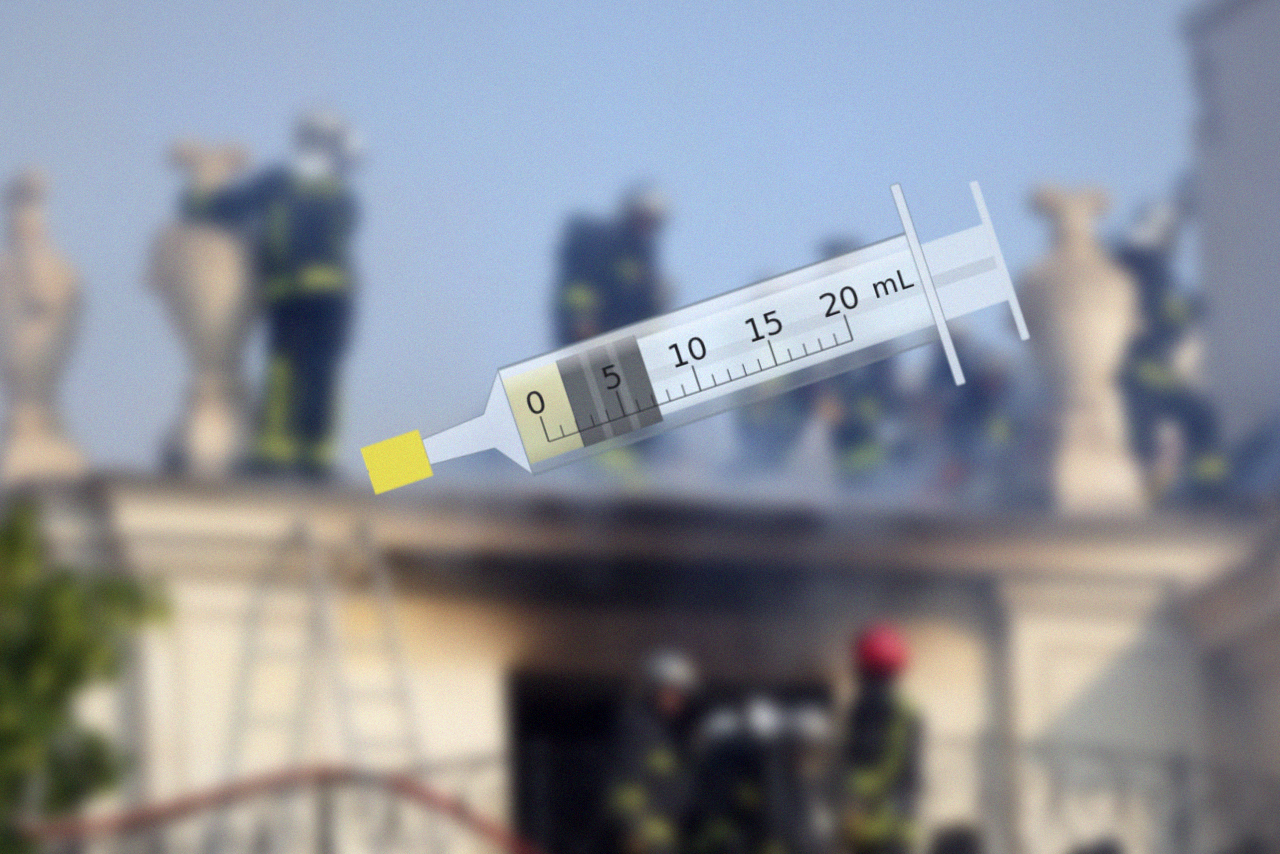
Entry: 2mL
